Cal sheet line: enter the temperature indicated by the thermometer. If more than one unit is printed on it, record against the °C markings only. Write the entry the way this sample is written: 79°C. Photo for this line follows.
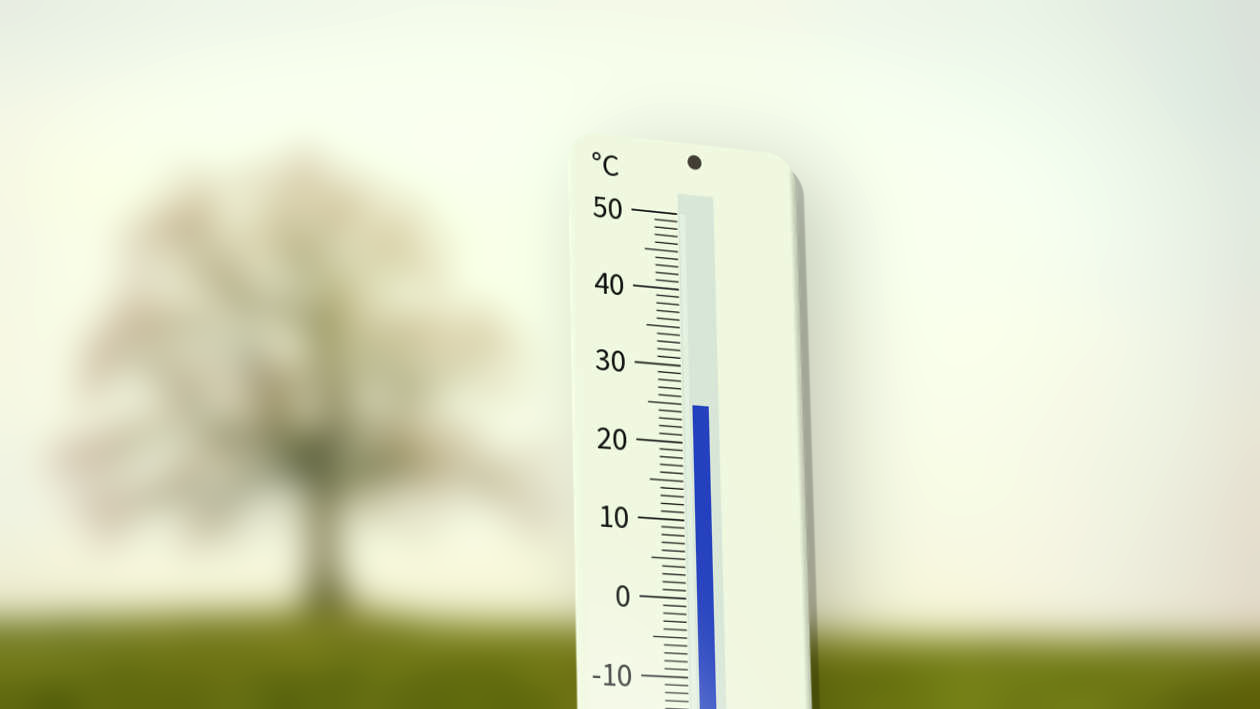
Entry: 25°C
